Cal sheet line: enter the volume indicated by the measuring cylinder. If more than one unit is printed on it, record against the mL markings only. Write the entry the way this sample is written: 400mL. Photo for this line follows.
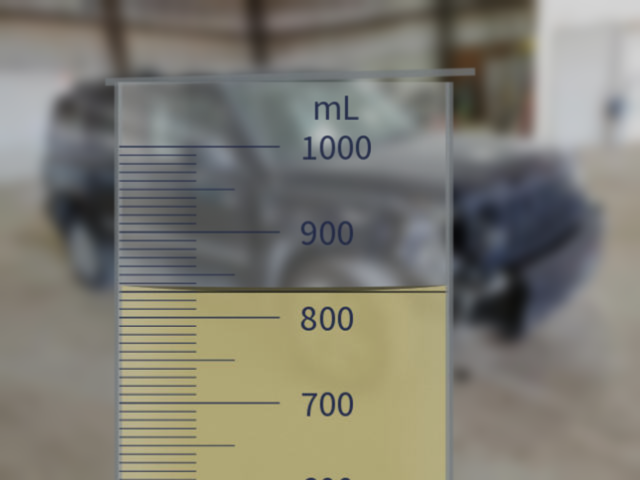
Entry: 830mL
